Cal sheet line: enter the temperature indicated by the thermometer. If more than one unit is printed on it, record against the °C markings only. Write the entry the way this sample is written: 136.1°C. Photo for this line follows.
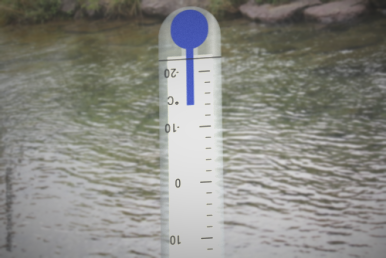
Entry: -14°C
